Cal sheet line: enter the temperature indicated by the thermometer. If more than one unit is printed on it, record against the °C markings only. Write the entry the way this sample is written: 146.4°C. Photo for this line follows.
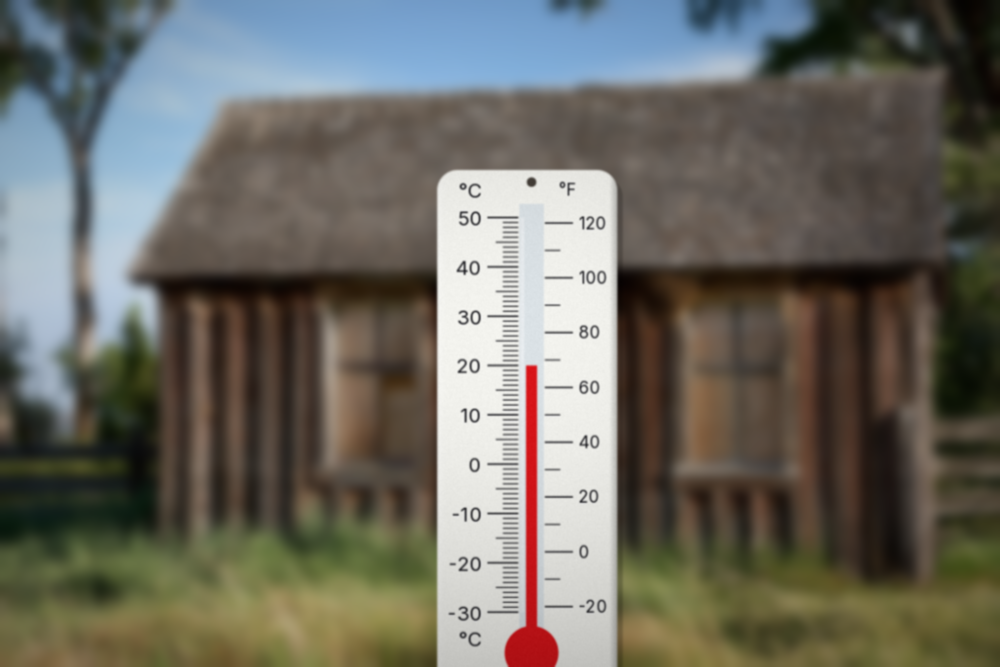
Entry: 20°C
